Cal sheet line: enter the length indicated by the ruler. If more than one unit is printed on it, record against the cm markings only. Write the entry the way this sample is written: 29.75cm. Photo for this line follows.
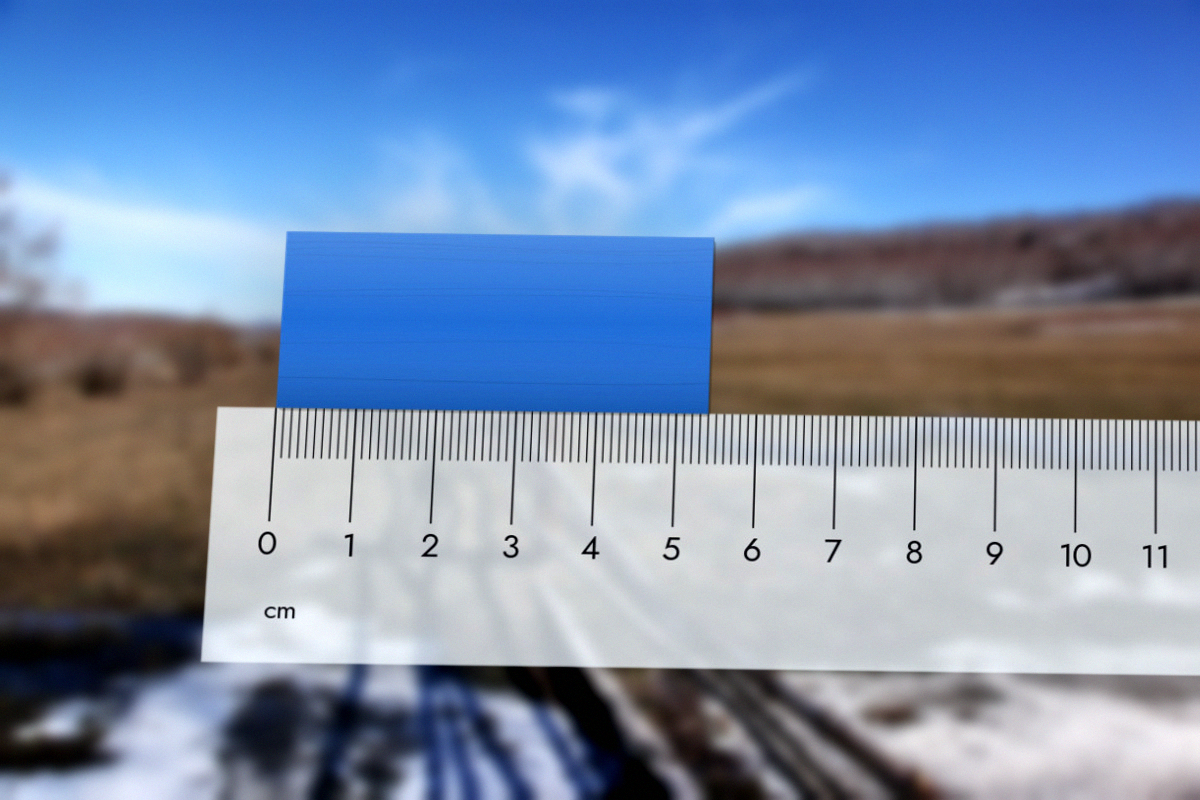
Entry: 5.4cm
